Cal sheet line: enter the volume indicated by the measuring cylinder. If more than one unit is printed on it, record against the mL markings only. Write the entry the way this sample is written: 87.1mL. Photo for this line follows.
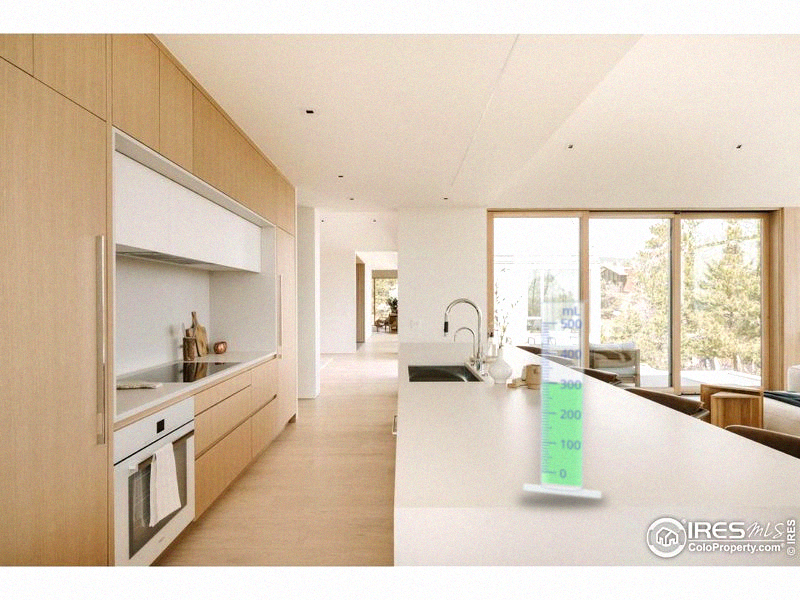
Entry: 300mL
